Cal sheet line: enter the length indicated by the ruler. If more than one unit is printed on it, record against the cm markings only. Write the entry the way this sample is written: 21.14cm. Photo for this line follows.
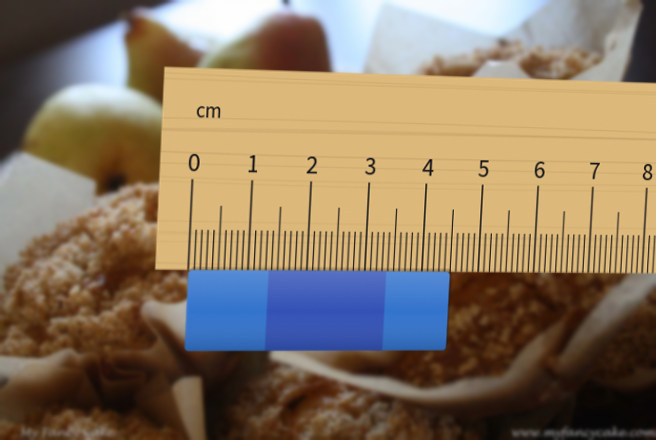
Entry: 4.5cm
